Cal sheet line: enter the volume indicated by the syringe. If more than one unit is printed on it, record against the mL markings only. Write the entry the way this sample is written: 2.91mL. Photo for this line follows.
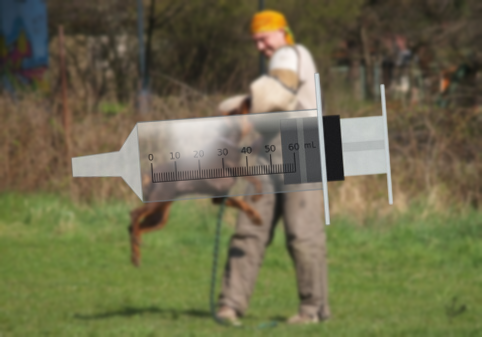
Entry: 55mL
